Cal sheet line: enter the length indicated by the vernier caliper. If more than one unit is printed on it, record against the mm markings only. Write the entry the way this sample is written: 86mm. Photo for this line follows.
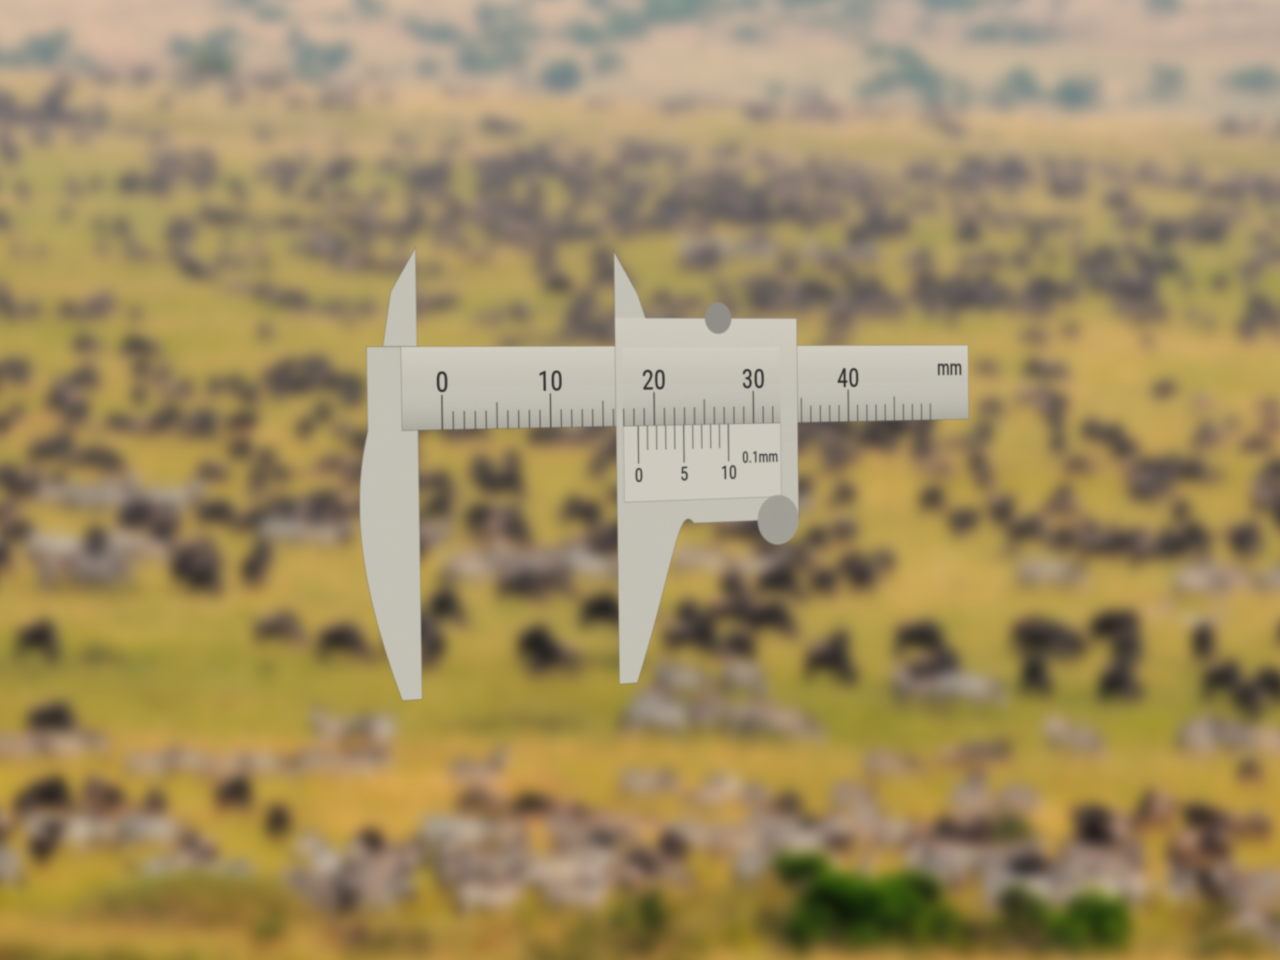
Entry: 18.4mm
